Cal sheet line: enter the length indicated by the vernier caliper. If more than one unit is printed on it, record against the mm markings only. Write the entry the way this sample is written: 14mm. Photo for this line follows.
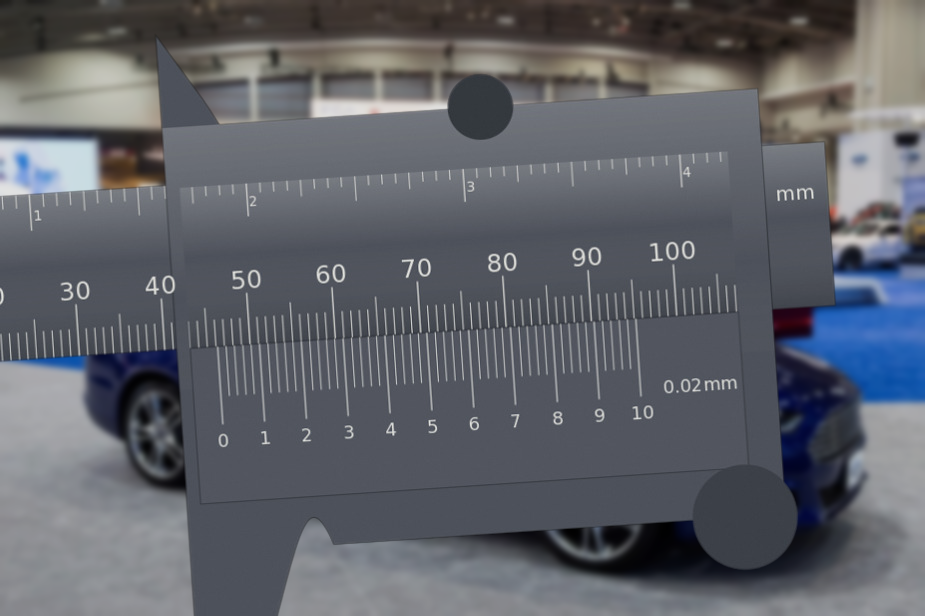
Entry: 46.2mm
